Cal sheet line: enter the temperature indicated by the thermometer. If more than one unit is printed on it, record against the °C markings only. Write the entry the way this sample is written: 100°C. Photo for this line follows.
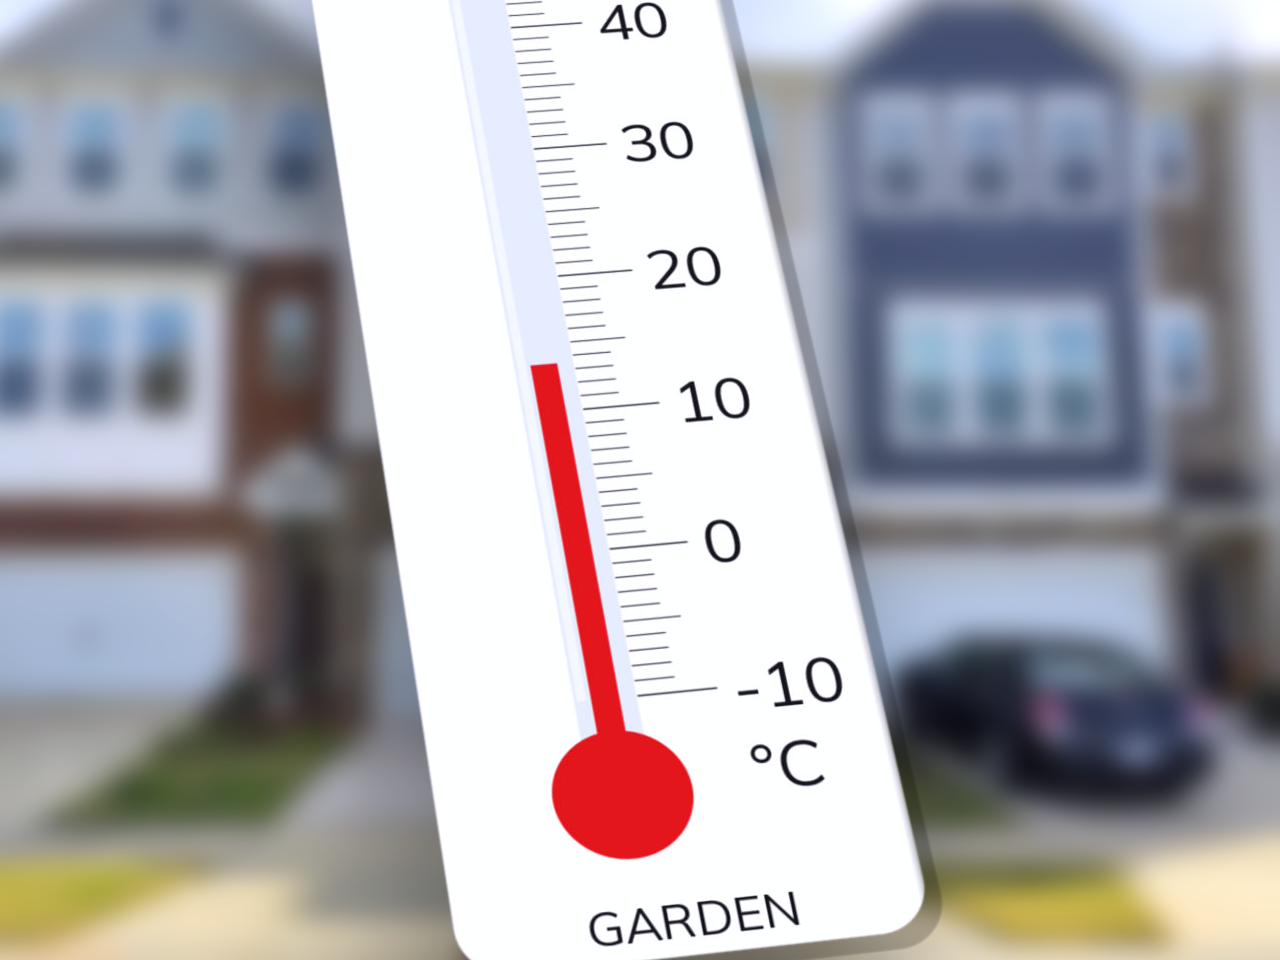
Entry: 13.5°C
